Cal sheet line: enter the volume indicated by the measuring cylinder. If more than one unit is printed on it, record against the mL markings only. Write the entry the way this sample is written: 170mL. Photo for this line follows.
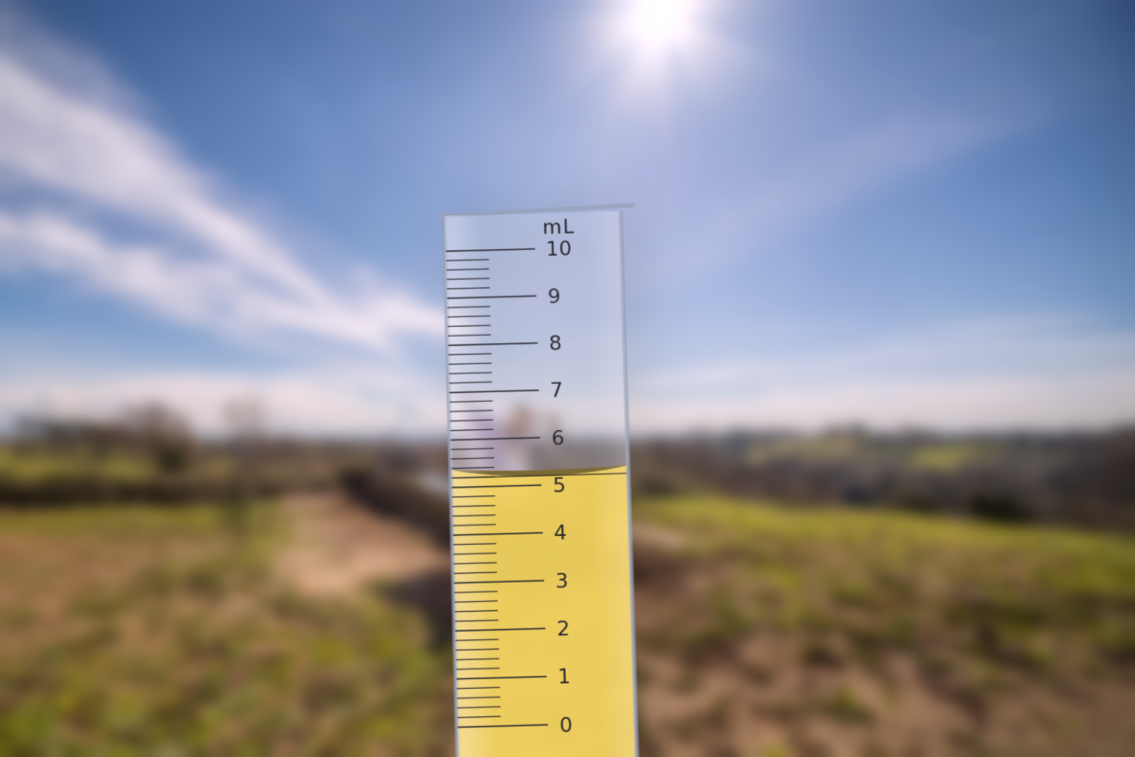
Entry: 5.2mL
